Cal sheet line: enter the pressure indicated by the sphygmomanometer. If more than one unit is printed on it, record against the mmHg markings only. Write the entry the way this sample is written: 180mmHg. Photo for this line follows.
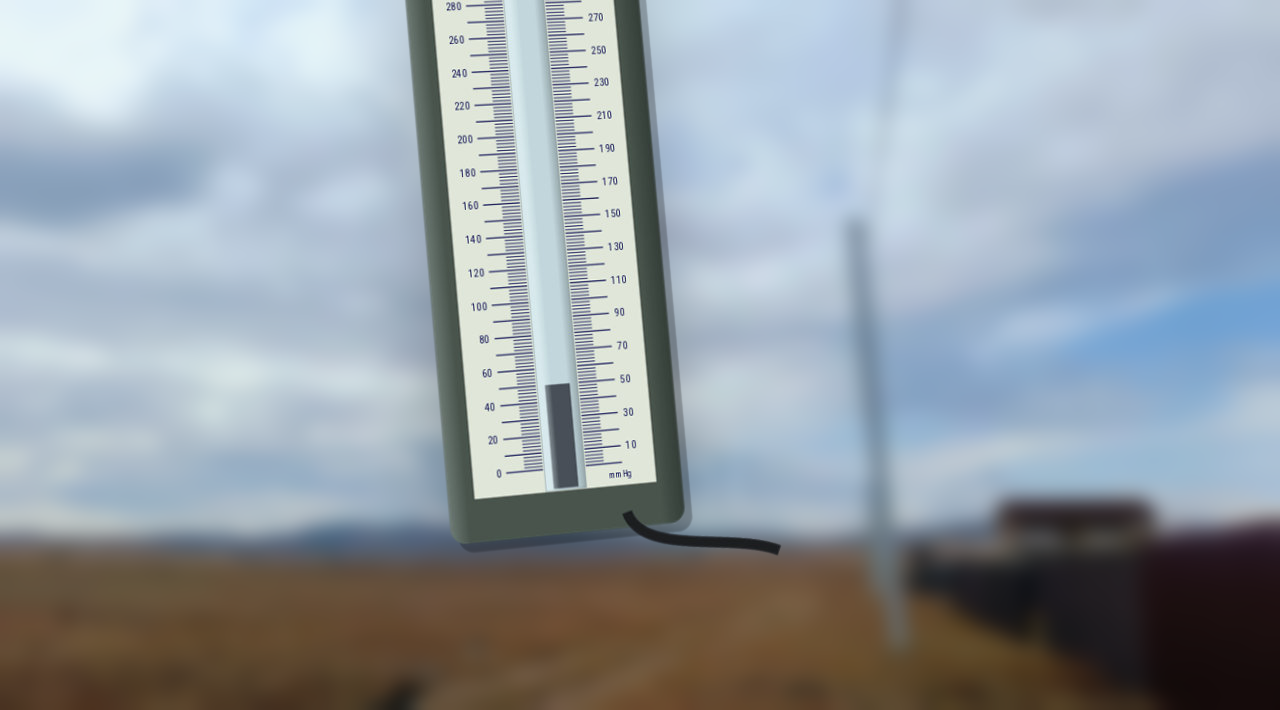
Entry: 50mmHg
